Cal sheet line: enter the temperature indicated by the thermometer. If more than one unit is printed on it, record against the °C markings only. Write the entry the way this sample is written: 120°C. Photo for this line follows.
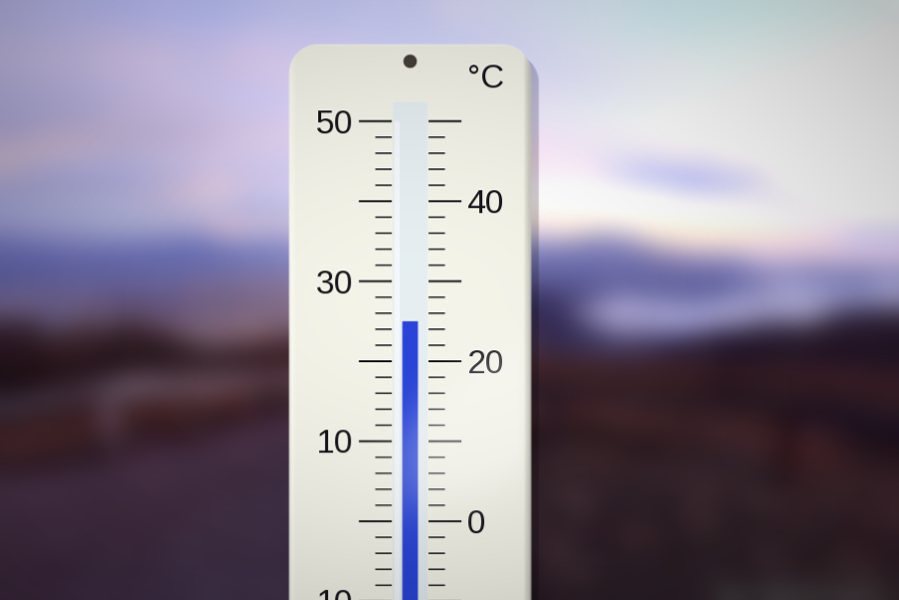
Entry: 25°C
